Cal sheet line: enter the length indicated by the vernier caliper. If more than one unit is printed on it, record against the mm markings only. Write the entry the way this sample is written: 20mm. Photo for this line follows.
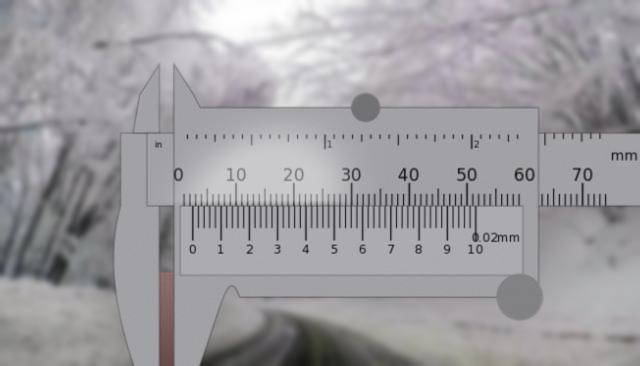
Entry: 2.5mm
